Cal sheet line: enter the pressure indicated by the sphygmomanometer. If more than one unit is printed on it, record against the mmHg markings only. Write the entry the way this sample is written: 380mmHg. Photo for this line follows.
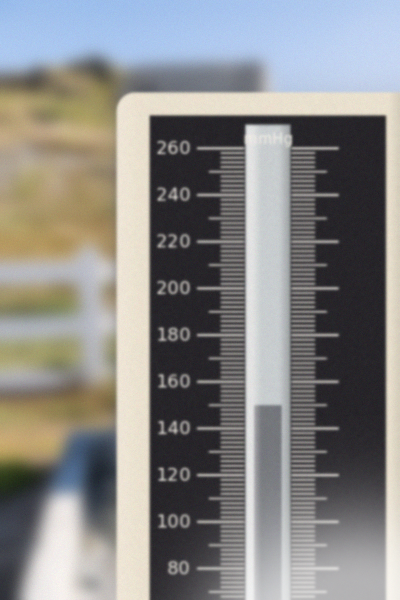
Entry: 150mmHg
